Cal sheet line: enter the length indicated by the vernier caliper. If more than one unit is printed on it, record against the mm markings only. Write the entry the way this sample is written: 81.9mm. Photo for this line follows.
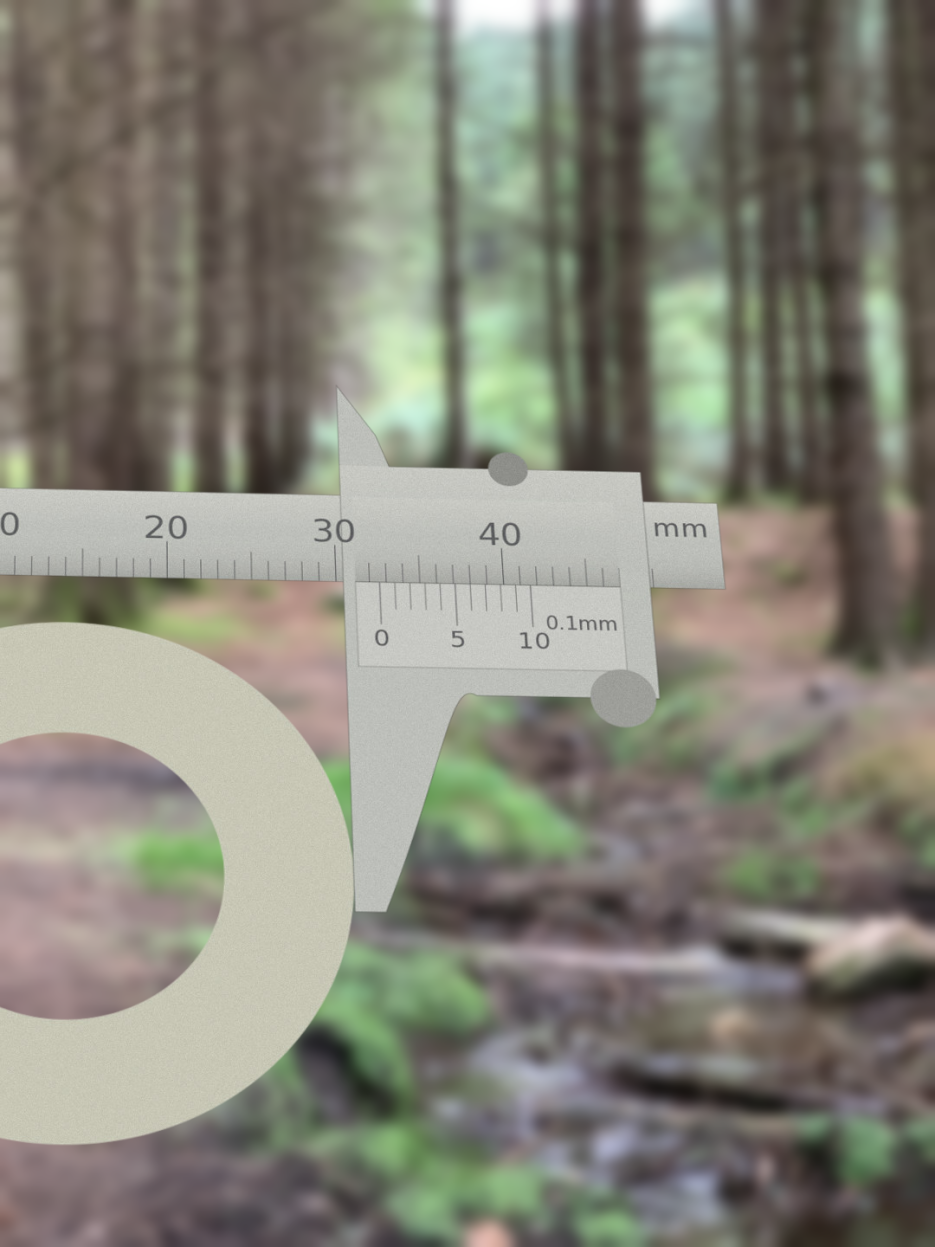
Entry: 32.6mm
